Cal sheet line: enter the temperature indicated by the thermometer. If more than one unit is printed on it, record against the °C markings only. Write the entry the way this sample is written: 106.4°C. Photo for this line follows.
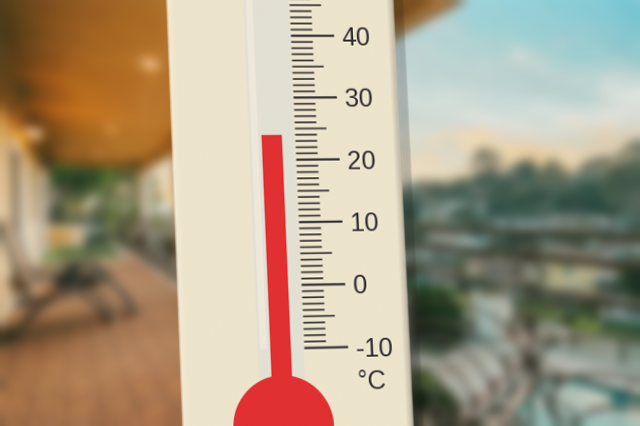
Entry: 24°C
